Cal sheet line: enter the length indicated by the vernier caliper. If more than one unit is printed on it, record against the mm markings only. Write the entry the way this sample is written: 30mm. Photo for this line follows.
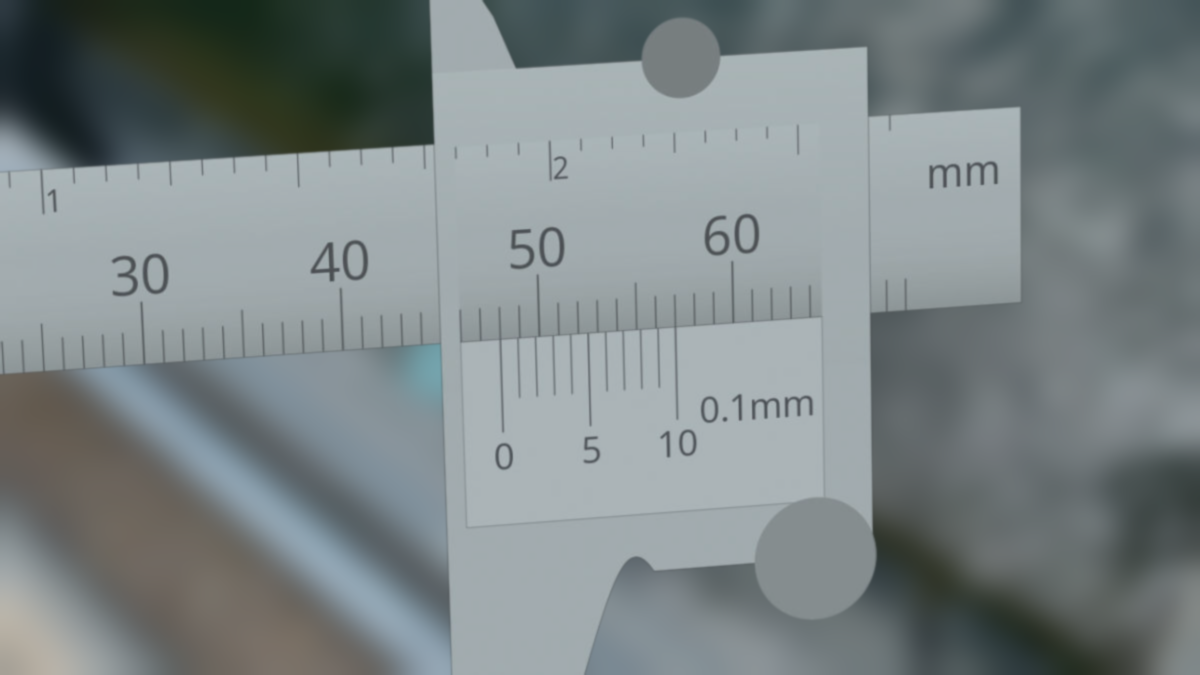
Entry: 48.0mm
